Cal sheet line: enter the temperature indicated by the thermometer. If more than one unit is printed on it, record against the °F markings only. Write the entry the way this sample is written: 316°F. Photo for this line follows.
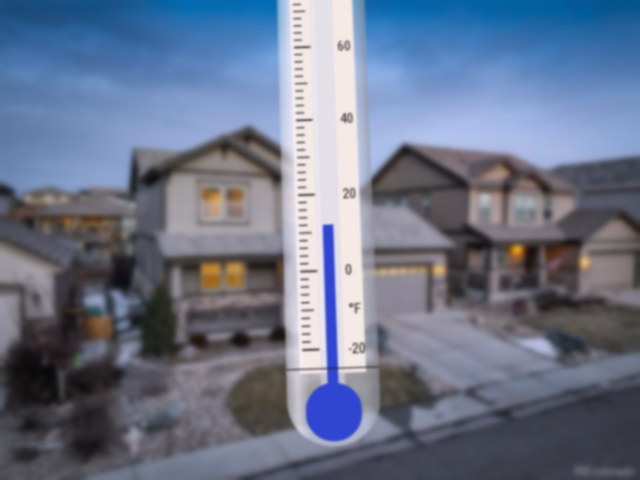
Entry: 12°F
